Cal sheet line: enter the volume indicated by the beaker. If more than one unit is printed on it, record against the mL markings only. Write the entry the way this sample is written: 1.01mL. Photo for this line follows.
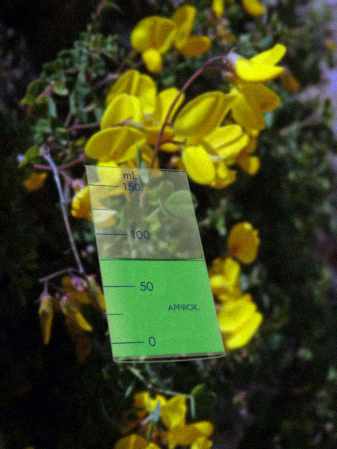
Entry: 75mL
